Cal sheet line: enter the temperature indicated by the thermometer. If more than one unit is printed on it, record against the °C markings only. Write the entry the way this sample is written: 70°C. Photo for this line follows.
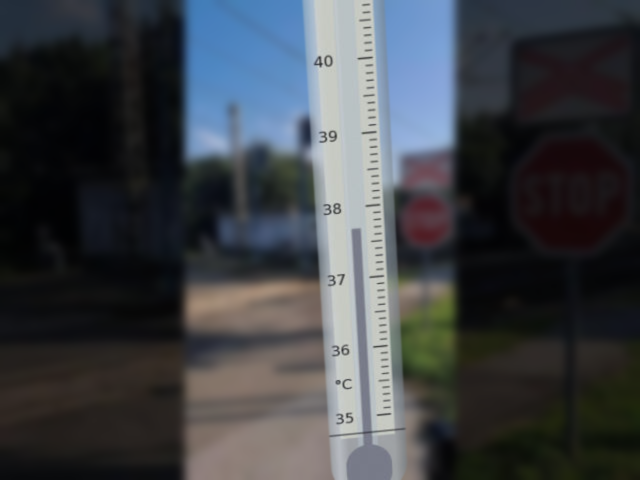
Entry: 37.7°C
